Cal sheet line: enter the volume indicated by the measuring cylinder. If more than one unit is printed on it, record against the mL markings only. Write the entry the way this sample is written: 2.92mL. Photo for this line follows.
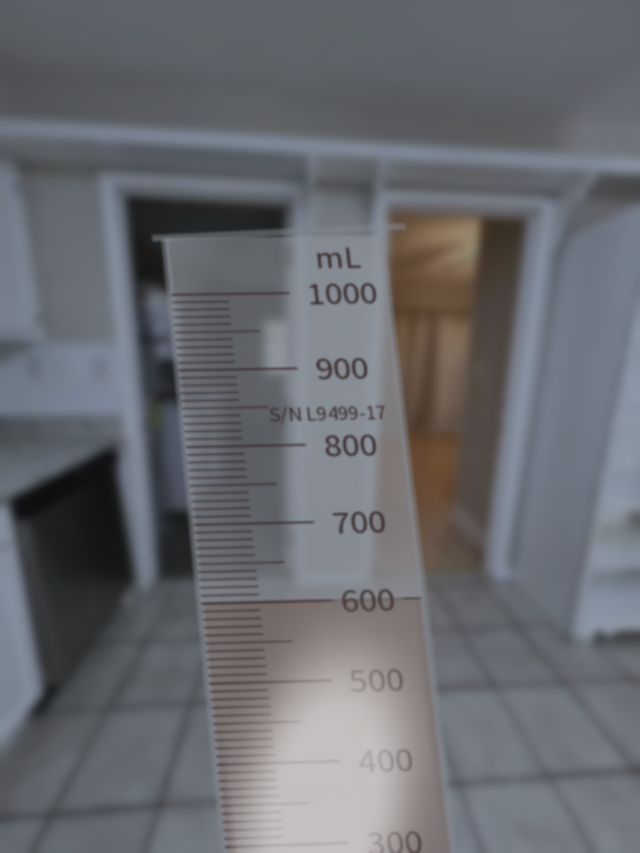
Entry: 600mL
